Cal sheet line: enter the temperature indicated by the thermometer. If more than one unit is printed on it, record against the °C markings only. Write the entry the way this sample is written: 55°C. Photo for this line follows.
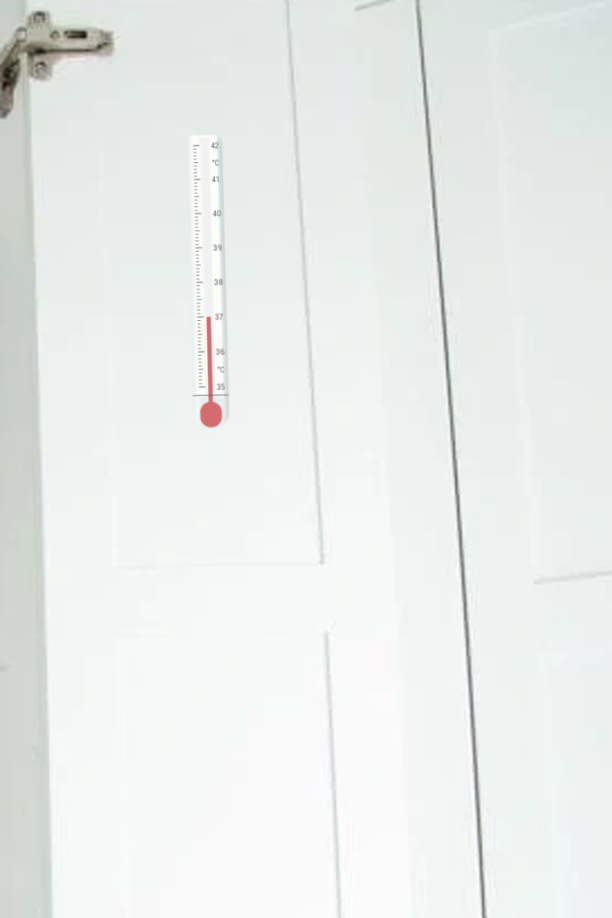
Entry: 37°C
